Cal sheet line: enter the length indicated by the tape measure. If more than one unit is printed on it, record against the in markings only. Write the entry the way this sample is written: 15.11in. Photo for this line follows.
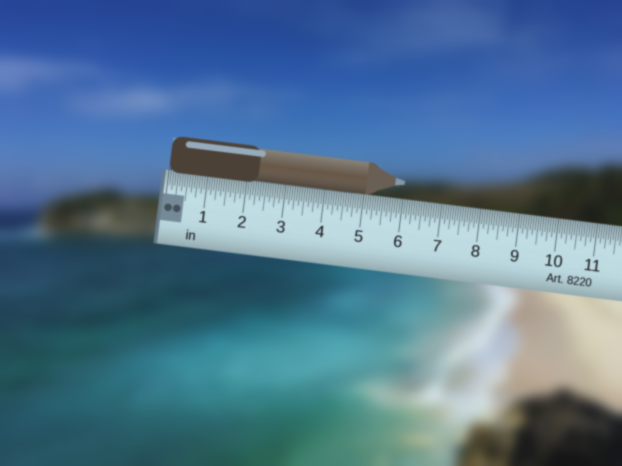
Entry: 6in
